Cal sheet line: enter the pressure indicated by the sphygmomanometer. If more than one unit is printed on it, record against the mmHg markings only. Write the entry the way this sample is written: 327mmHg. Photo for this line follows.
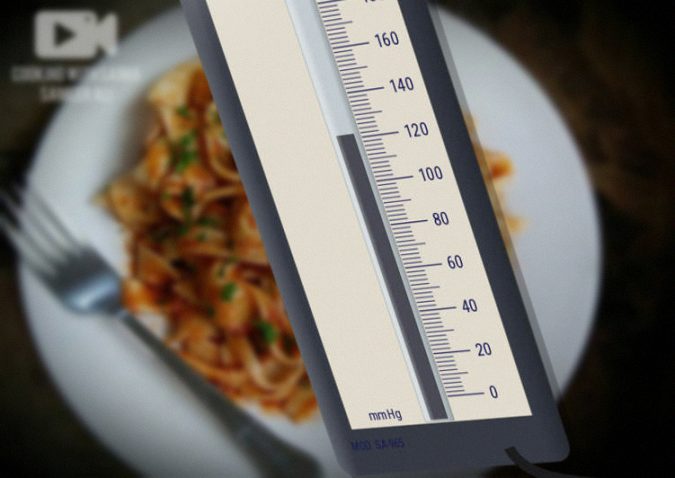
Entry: 122mmHg
